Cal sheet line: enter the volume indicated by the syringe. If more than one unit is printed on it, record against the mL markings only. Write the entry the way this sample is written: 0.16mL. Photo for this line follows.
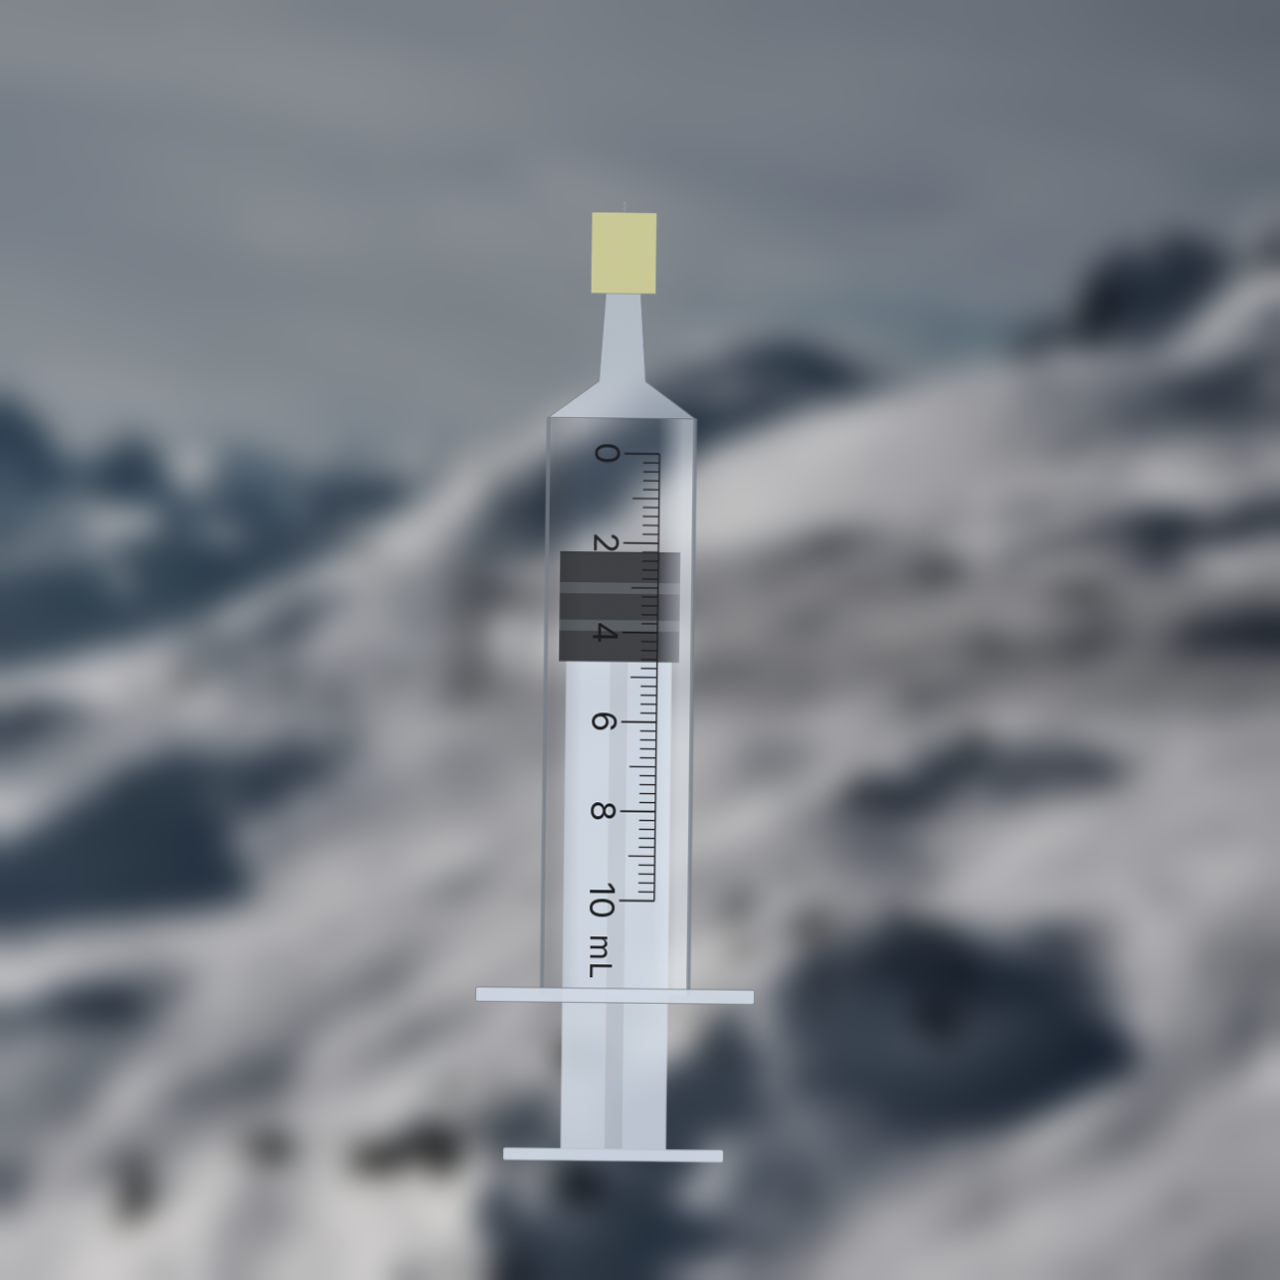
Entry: 2.2mL
